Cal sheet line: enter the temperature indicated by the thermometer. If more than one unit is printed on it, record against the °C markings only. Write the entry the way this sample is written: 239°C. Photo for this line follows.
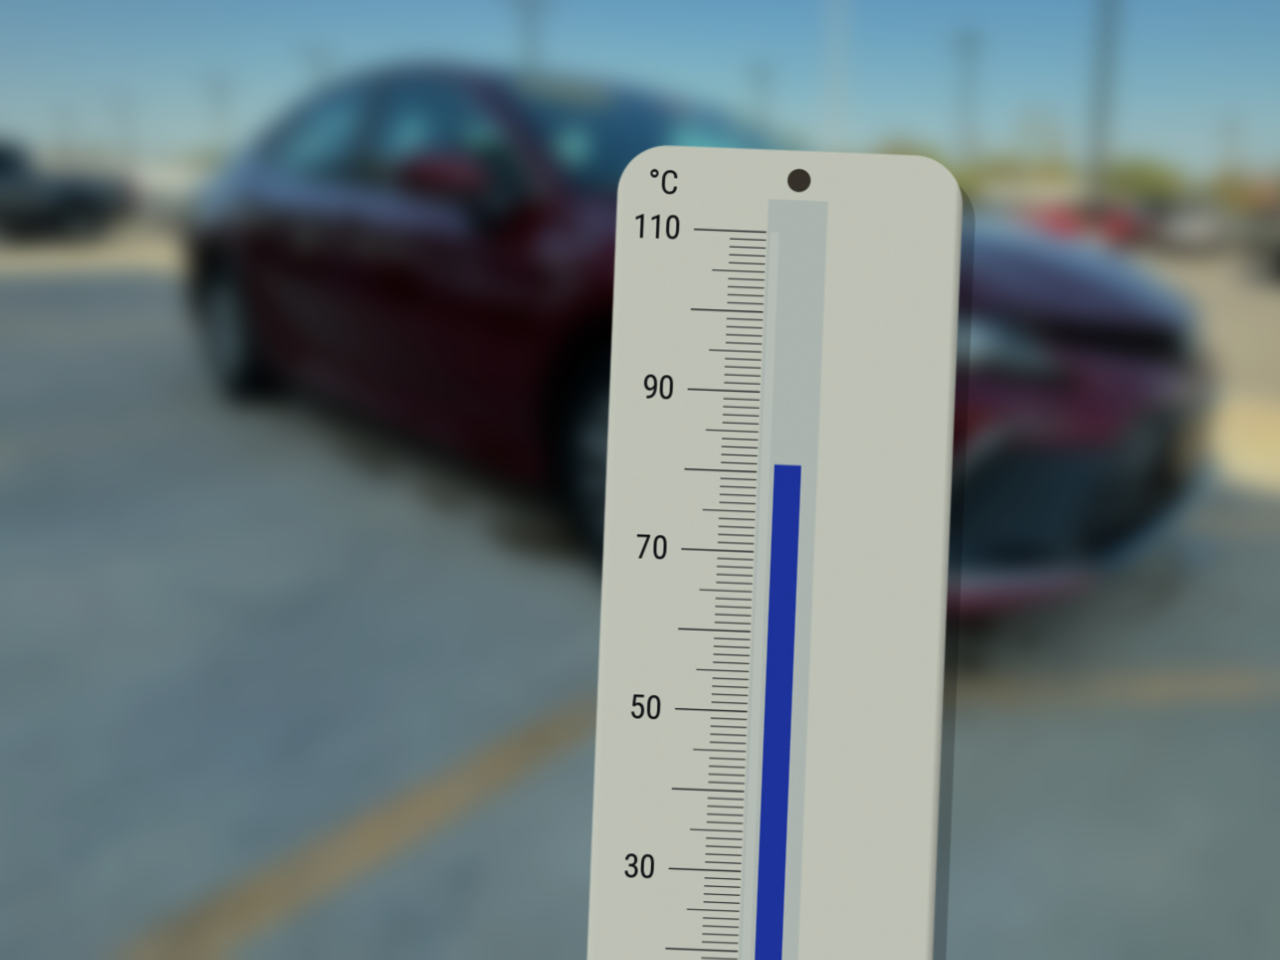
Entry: 81°C
